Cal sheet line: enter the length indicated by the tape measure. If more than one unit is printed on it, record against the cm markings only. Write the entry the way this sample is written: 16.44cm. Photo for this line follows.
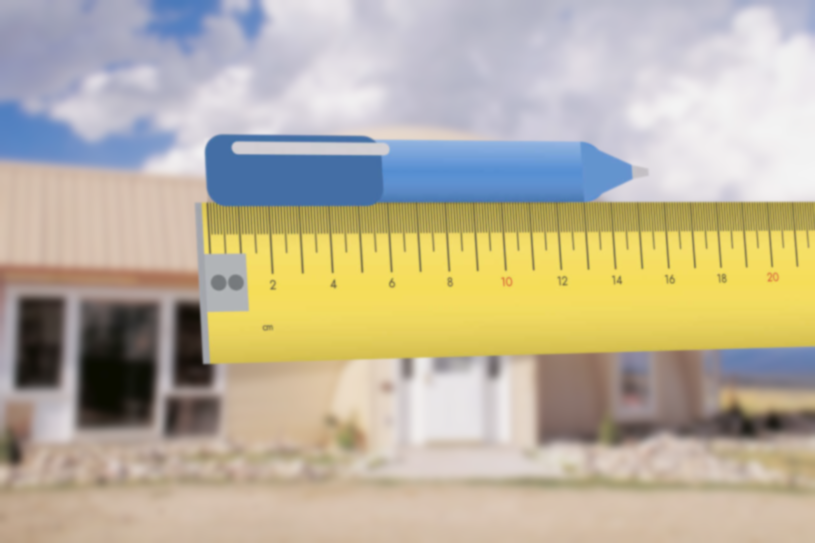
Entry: 15.5cm
